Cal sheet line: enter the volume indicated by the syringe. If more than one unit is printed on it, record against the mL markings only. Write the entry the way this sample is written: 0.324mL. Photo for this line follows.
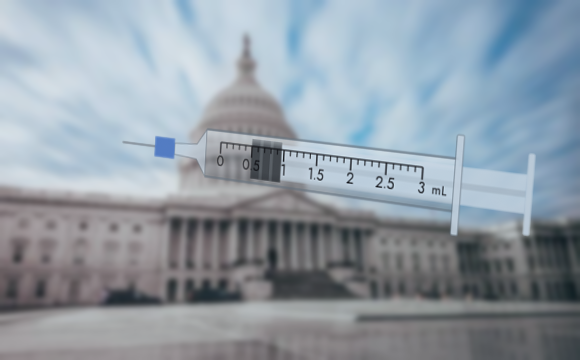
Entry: 0.5mL
